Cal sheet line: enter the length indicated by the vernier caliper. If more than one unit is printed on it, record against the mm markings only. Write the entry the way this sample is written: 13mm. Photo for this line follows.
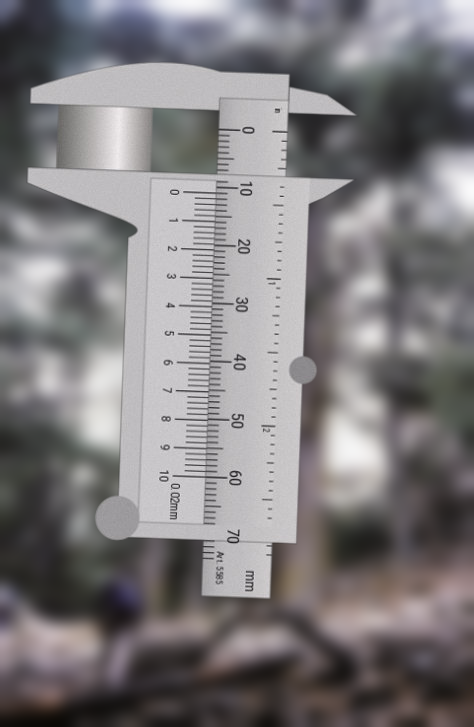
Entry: 11.0mm
